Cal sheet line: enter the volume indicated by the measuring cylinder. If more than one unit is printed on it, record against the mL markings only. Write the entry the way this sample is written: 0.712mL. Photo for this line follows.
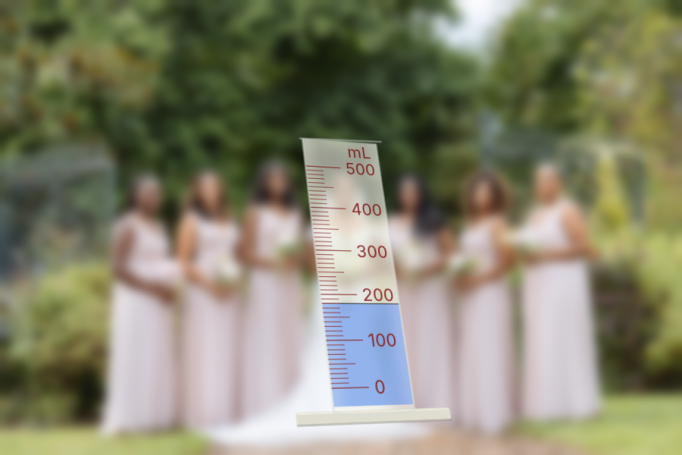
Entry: 180mL
